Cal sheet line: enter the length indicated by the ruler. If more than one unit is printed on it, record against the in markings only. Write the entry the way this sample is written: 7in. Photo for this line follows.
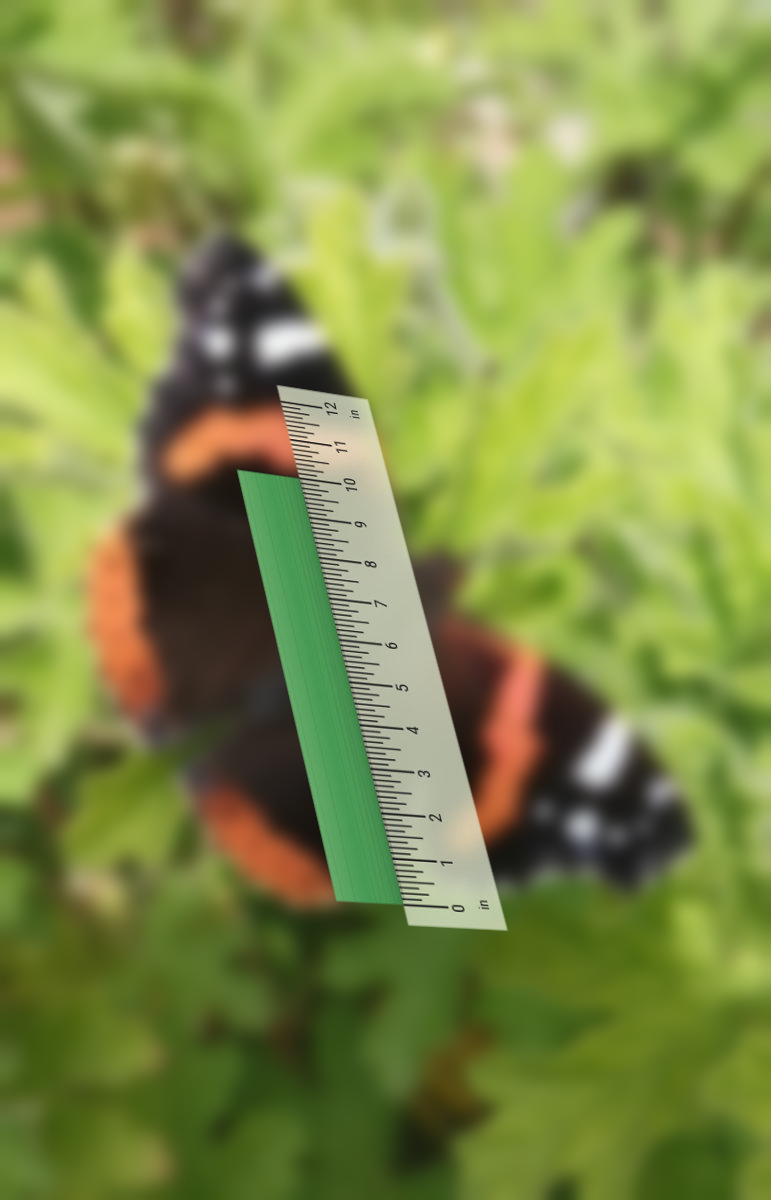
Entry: 10in
